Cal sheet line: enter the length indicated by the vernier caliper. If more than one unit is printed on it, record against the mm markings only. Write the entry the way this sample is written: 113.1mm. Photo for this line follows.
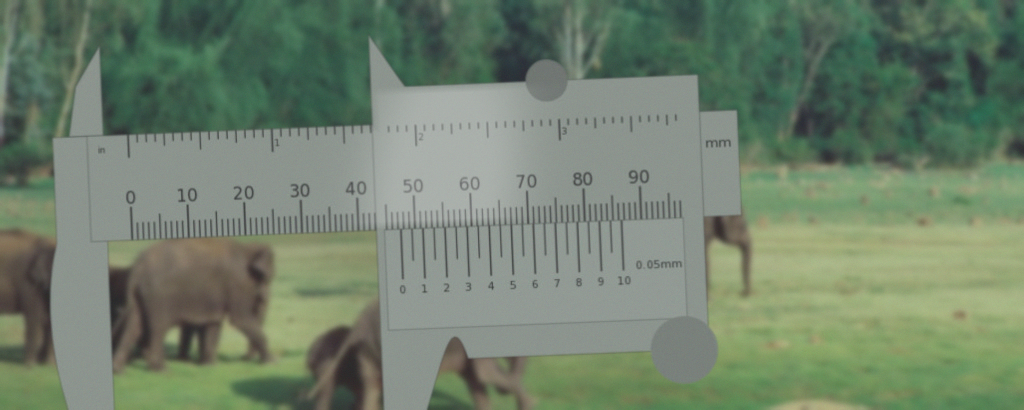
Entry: 47.5mm
